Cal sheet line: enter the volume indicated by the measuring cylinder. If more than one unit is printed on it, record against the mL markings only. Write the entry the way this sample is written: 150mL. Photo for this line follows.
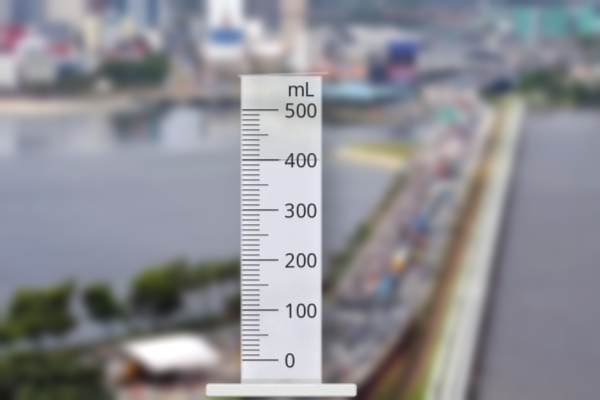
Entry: 400mL
